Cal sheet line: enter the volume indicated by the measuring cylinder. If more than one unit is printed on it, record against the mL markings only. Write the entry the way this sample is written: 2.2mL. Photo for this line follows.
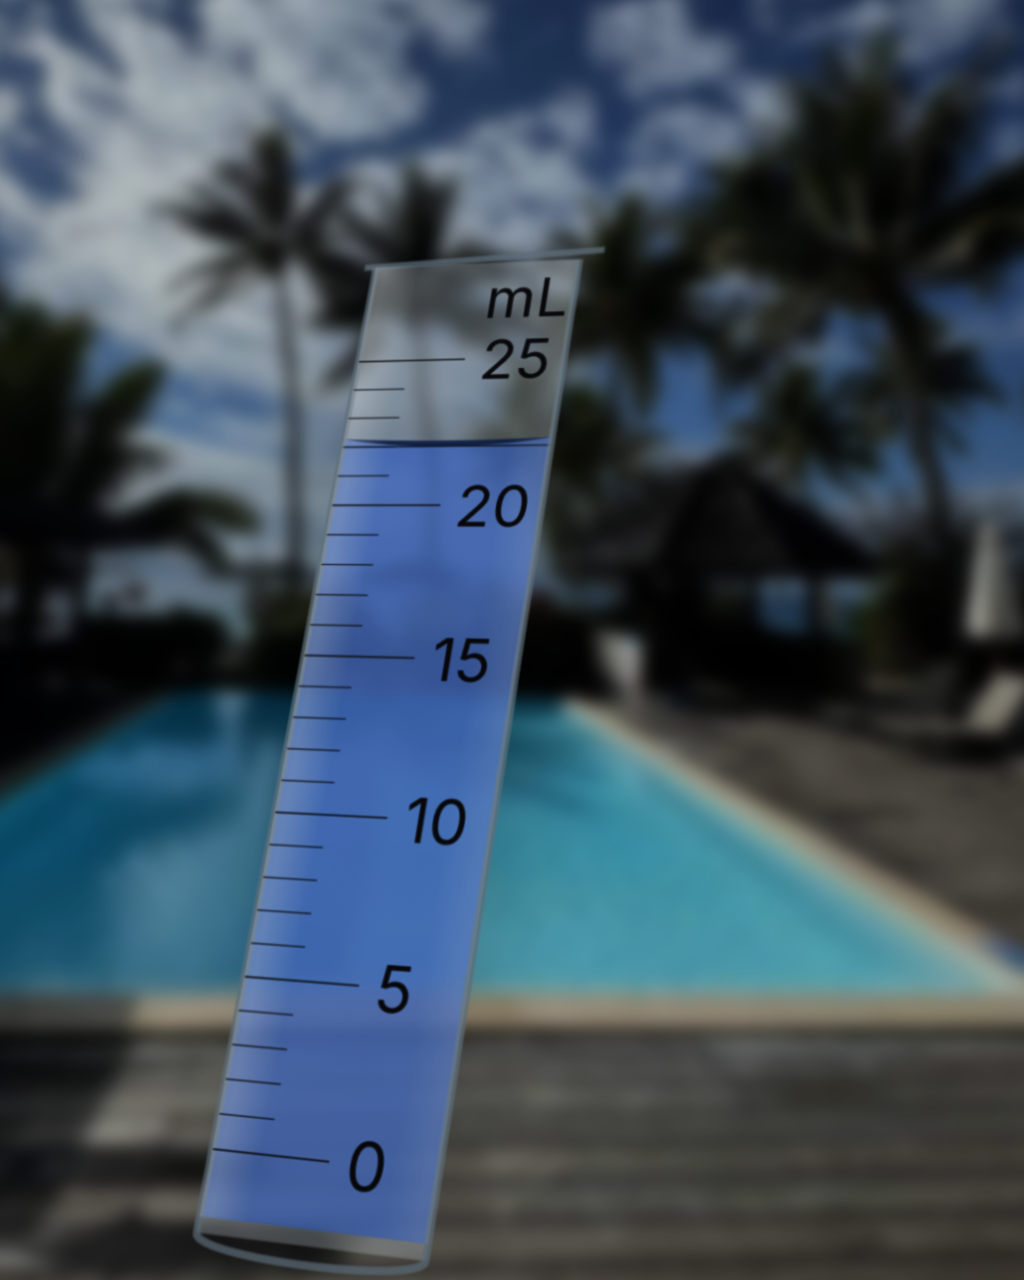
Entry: 22mL
